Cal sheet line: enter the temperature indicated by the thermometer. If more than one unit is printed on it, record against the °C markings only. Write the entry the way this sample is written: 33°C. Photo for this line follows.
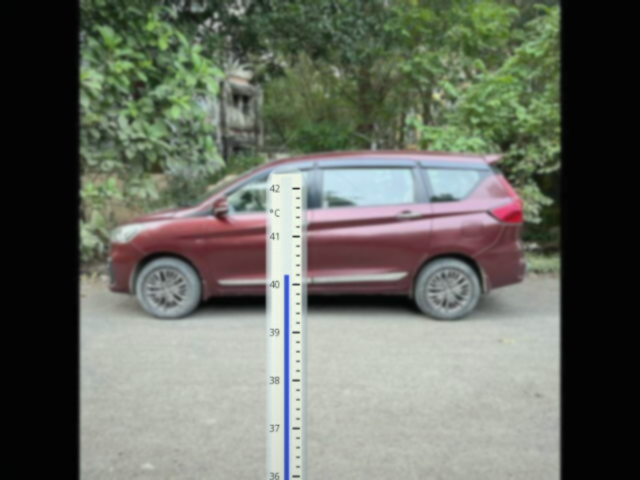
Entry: 40.2°C
